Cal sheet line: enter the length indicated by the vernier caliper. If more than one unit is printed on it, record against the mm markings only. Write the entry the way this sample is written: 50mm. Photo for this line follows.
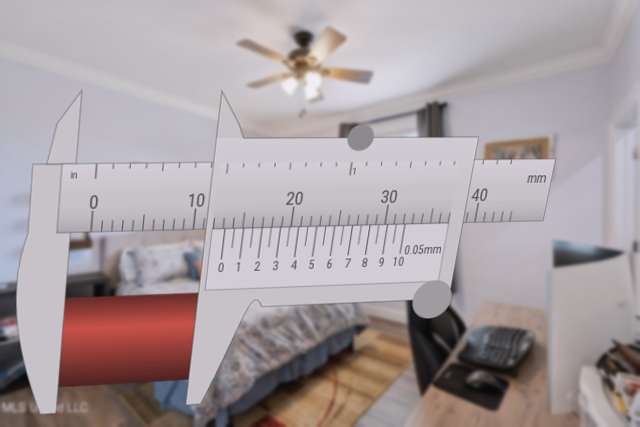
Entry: 13.2mm
